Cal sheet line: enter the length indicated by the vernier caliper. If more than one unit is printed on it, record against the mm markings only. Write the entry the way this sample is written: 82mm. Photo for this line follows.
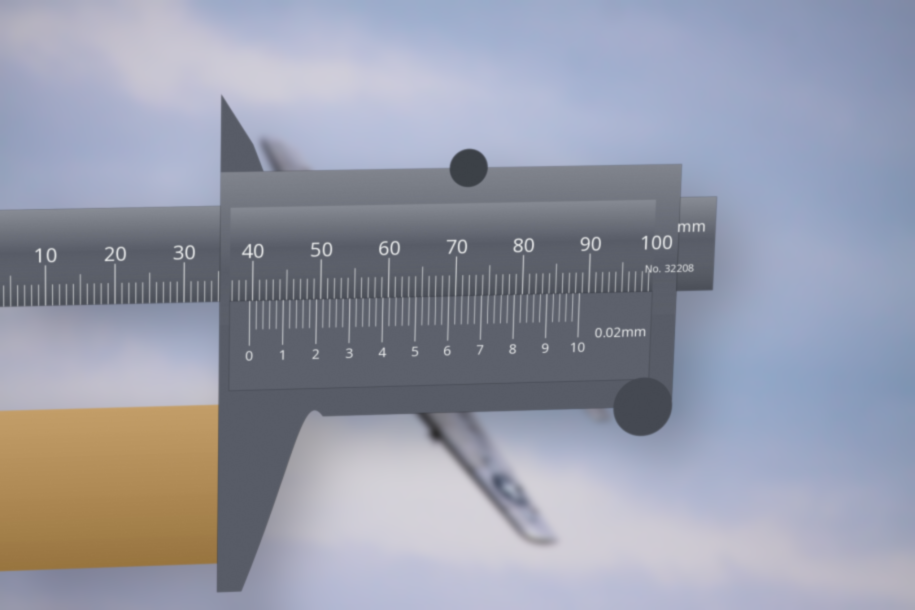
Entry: 39.6mm
